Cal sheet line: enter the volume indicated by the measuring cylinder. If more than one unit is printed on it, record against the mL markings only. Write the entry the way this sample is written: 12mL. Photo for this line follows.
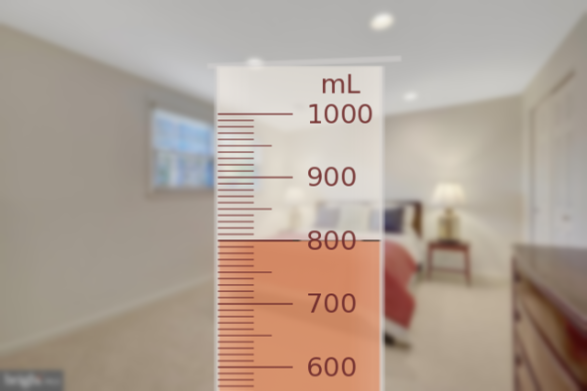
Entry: 800mL
